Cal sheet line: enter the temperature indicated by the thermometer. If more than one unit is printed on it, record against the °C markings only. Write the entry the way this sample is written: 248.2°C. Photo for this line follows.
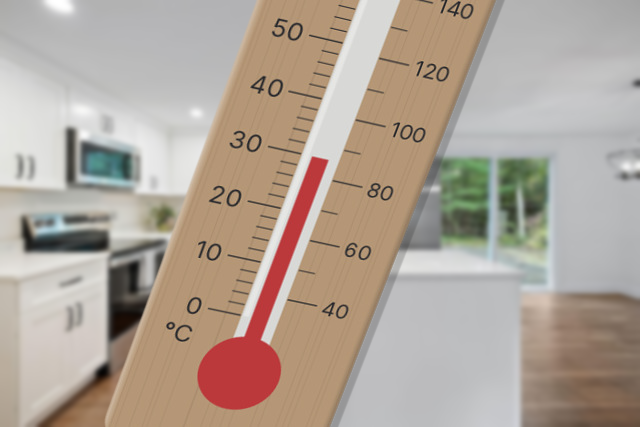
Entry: 30°C
